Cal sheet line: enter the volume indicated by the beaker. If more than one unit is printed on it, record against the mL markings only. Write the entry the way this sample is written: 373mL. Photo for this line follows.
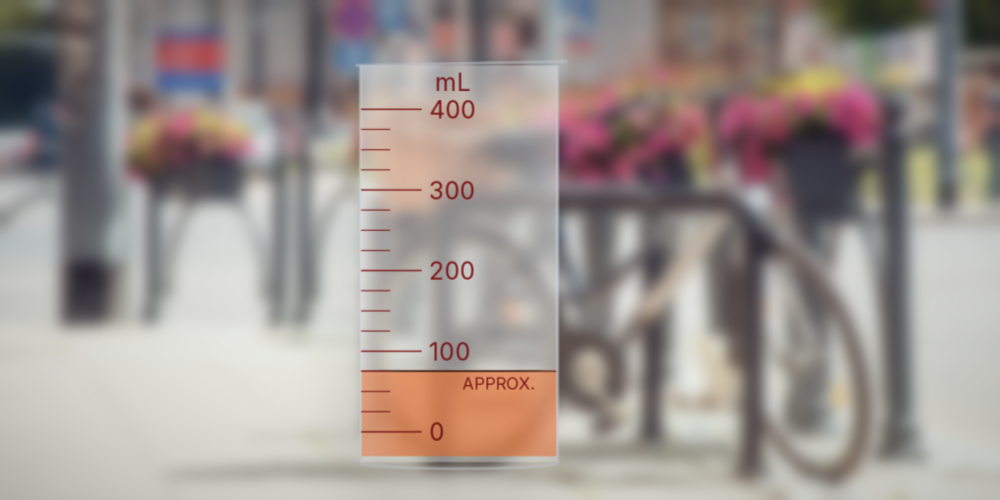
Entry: 75mL
